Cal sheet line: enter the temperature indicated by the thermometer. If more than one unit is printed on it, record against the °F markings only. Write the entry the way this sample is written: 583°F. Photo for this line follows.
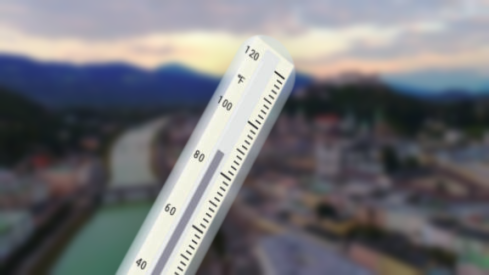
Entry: 86°F
